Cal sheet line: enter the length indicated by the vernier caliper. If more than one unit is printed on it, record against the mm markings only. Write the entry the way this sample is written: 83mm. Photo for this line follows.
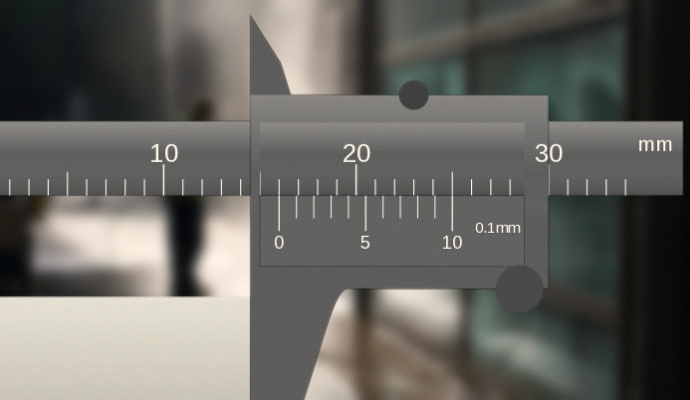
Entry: 16.0mm
